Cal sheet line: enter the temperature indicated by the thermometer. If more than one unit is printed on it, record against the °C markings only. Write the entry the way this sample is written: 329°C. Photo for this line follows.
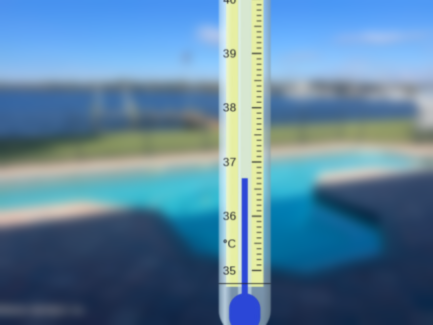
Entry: 36.7°C
